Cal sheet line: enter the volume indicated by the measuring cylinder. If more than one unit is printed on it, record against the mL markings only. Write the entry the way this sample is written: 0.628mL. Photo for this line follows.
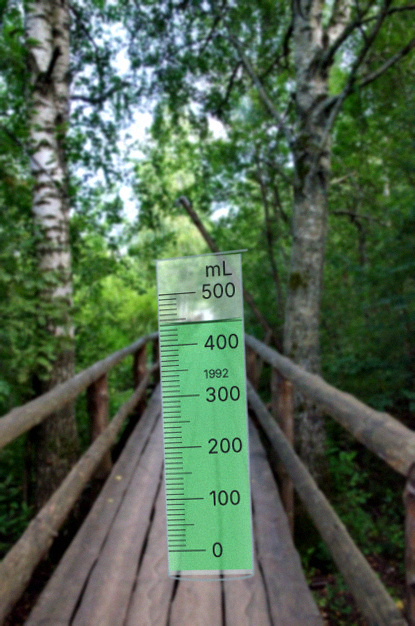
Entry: 440mL
